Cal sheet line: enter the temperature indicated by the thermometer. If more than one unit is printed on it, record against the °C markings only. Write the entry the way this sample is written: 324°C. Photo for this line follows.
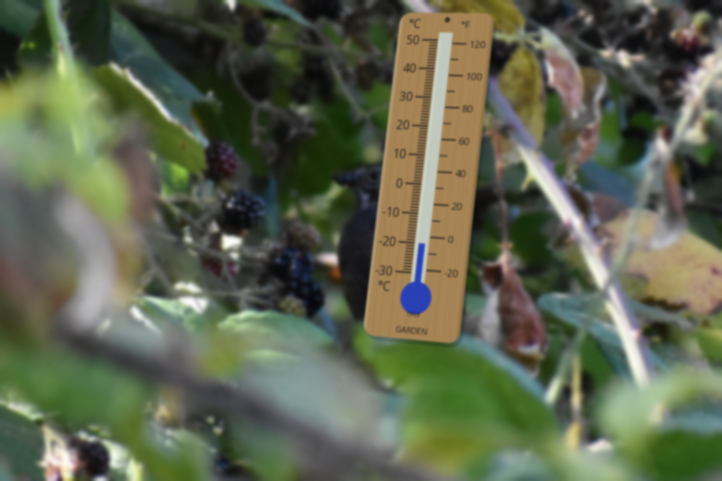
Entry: -20°C
